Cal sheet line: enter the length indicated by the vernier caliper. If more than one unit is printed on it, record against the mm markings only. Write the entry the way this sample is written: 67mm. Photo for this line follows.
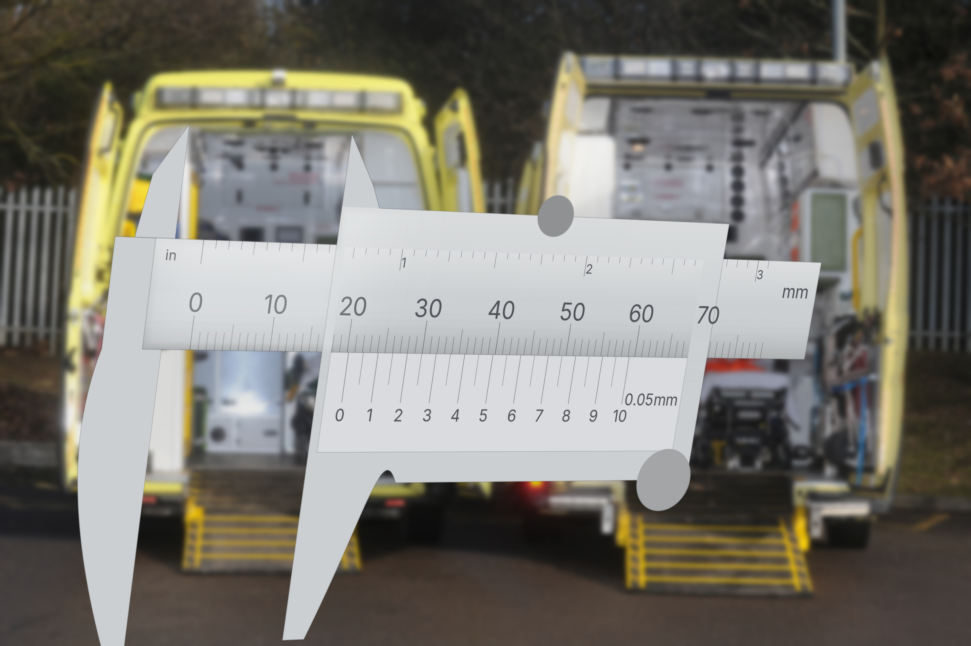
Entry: 20.2mm
